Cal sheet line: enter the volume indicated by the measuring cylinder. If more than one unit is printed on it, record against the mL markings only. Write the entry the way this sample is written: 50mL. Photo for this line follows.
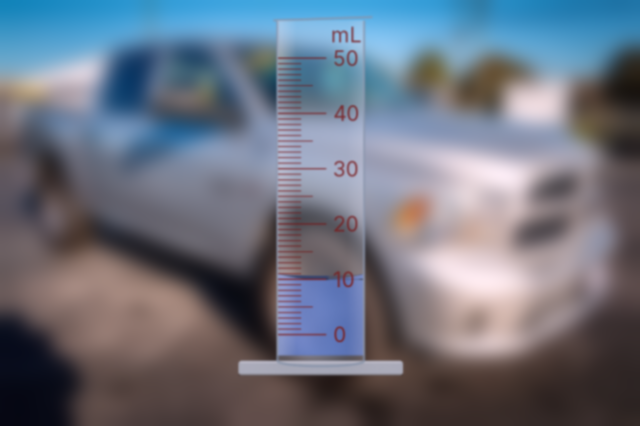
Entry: 10mL
